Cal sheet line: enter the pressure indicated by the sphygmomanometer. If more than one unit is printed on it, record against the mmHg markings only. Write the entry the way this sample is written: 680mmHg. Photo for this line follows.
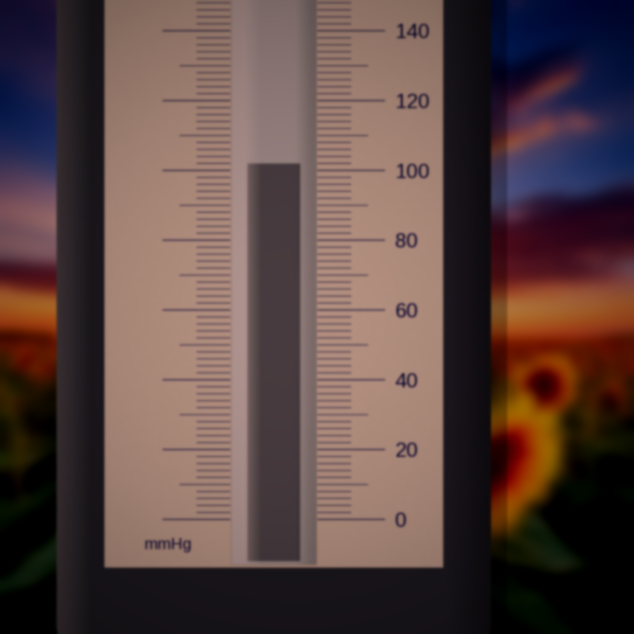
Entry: 102mmHg
